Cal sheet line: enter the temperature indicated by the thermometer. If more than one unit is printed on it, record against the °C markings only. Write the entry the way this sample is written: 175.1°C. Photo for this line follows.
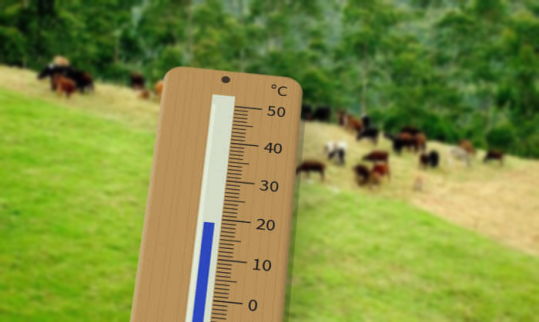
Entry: 19°C
